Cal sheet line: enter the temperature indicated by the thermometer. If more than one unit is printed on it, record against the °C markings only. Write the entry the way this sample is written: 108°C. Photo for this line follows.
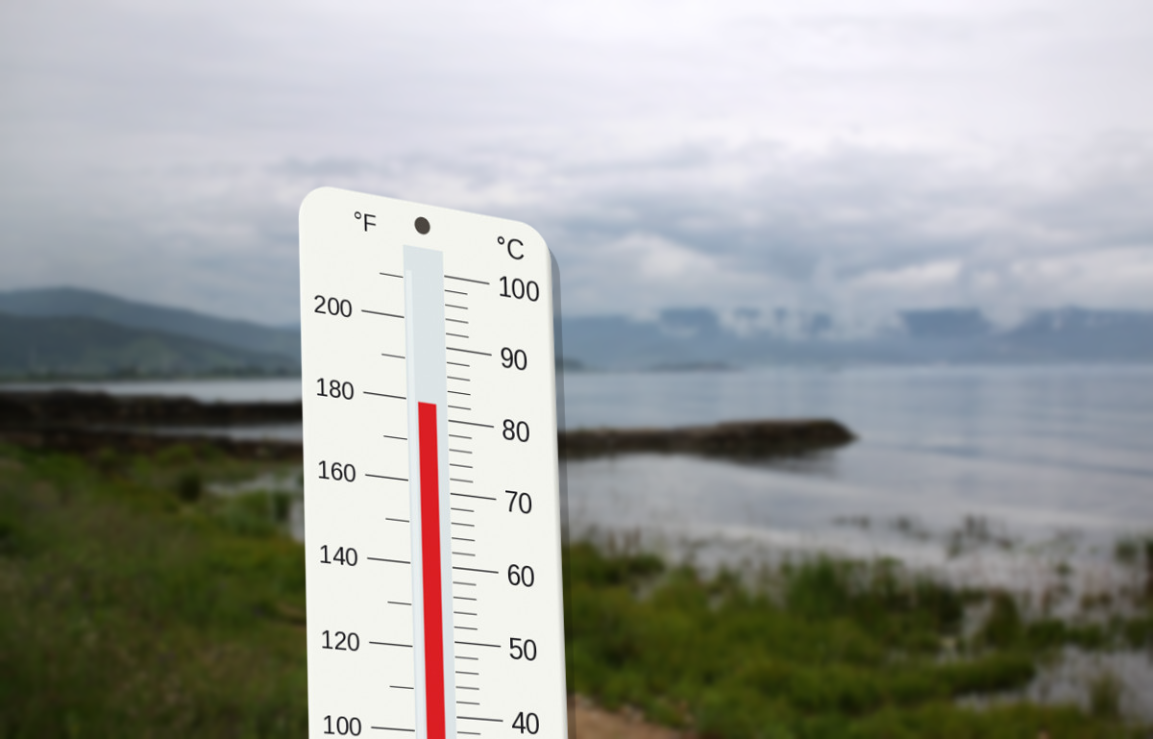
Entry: 82°C
